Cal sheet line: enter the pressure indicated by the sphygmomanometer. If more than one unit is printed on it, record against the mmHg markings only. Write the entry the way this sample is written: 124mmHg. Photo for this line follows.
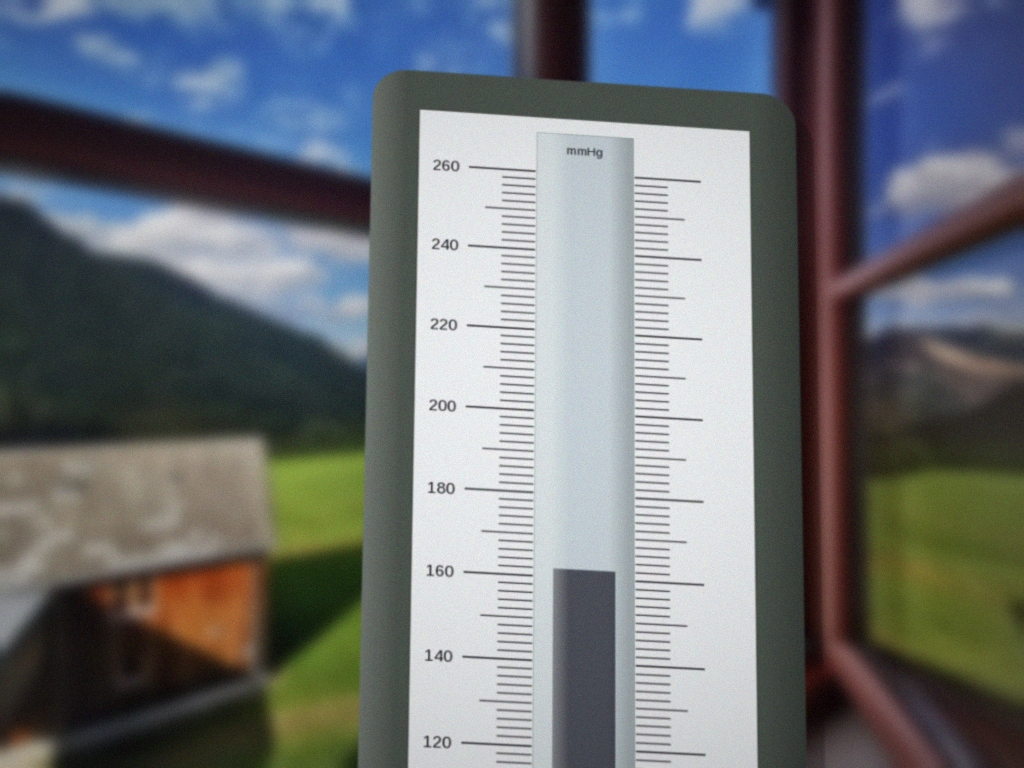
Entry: 162mmHg
